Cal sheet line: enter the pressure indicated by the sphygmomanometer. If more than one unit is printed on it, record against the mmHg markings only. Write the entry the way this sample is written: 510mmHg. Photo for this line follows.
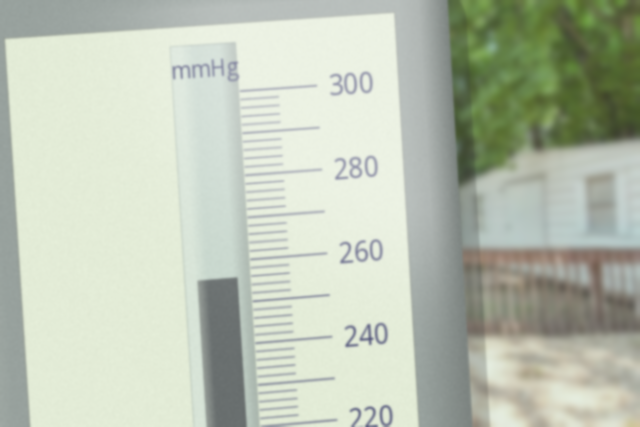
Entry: 256mmHg
